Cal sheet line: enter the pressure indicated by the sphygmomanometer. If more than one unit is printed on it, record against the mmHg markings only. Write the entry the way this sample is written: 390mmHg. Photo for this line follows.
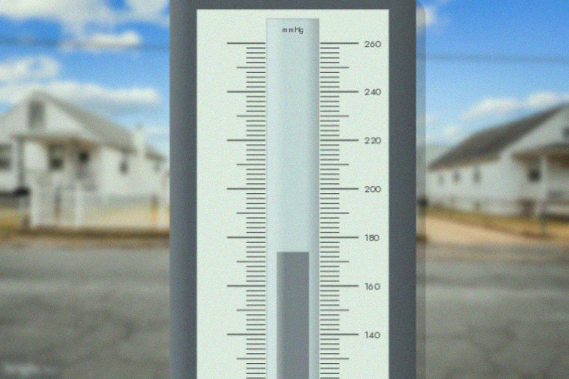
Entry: 174mmHg
